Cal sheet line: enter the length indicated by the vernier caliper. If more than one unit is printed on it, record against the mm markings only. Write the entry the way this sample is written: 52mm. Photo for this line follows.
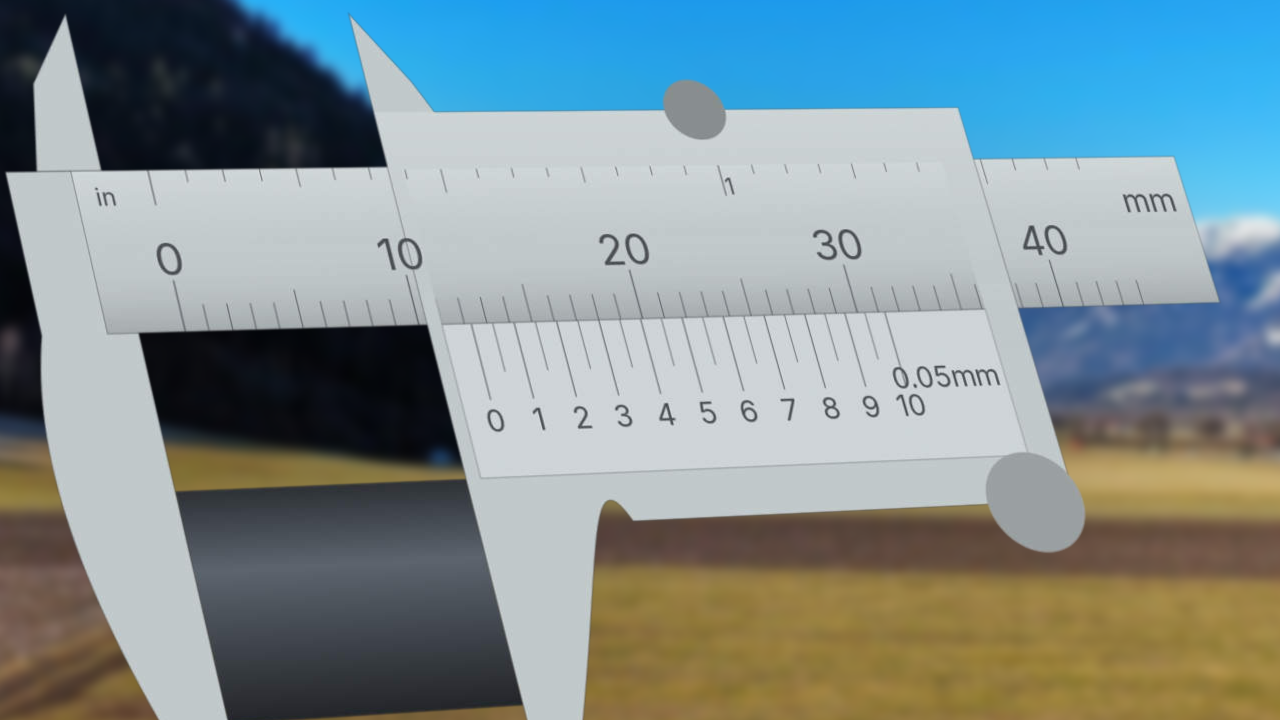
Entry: 12.3mm
